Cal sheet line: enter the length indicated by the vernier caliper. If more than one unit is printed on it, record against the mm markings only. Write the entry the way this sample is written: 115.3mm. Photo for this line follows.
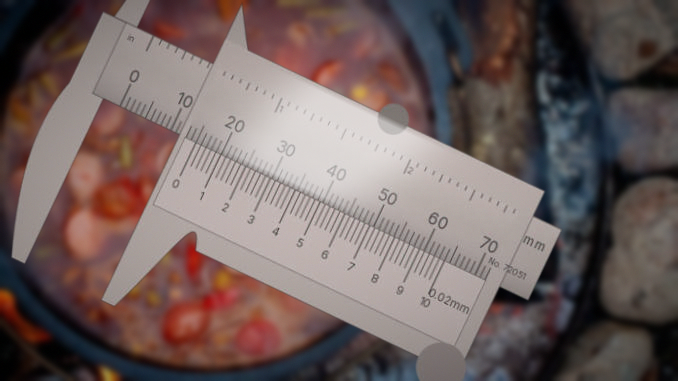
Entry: 15.0mm
